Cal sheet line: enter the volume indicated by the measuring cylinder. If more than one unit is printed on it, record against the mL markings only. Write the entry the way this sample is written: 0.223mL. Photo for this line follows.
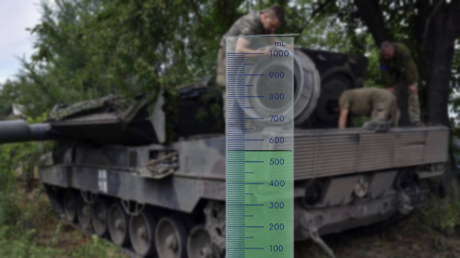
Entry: 550mL
